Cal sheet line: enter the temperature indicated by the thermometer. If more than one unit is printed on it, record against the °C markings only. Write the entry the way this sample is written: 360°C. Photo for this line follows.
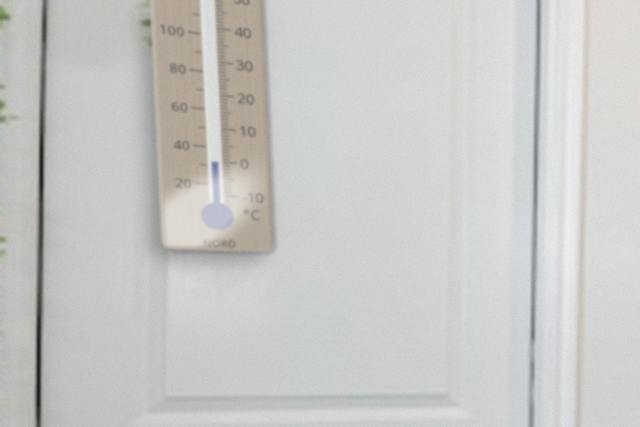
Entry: 0°C
